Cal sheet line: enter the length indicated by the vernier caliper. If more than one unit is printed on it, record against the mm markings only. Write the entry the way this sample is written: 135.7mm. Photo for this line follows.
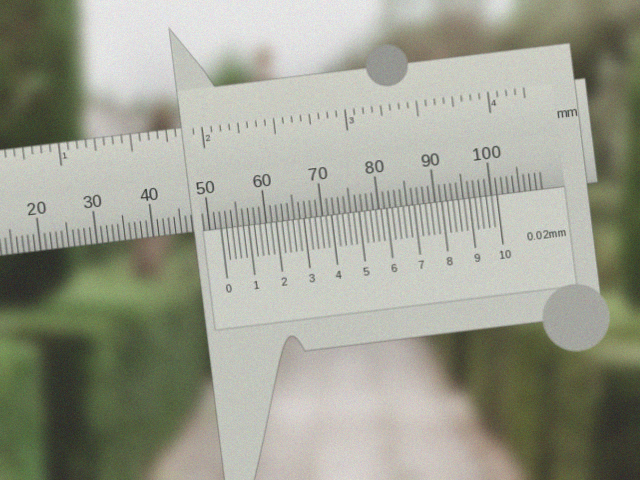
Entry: 52.0mm
